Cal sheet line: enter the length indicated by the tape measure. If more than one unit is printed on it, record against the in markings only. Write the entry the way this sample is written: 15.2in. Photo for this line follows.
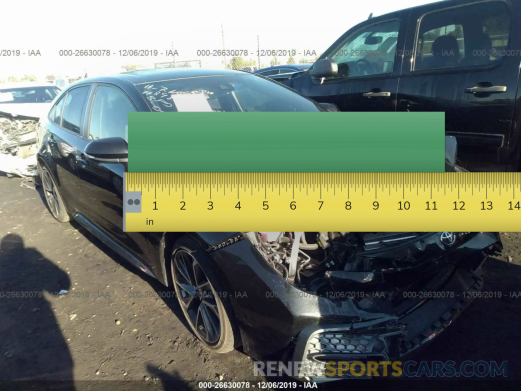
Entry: 11.5in
